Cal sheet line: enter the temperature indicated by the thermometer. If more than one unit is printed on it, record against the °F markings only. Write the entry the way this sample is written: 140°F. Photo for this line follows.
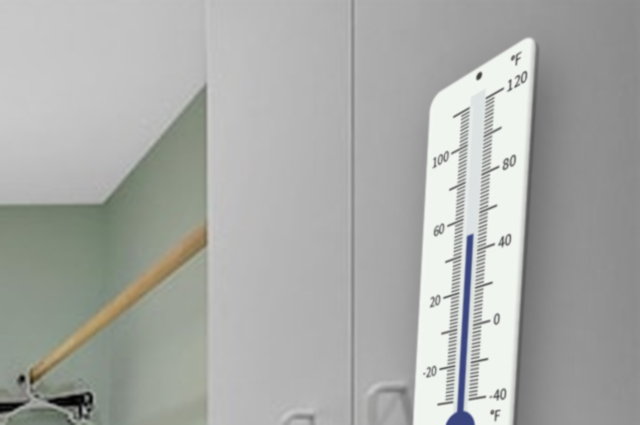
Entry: 50°F
